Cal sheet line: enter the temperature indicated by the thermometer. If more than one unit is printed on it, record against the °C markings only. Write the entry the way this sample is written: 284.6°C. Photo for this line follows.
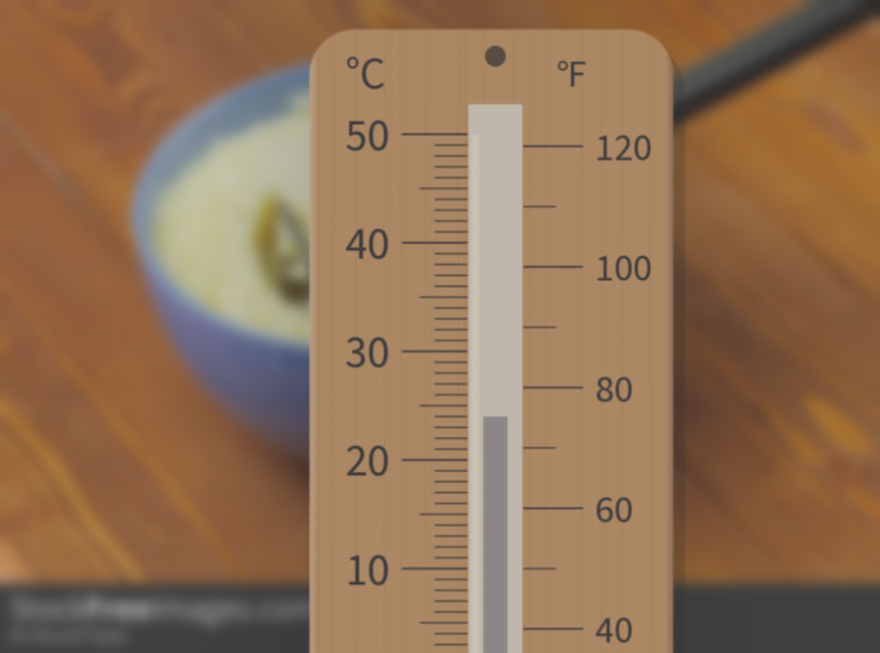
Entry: 24°C
